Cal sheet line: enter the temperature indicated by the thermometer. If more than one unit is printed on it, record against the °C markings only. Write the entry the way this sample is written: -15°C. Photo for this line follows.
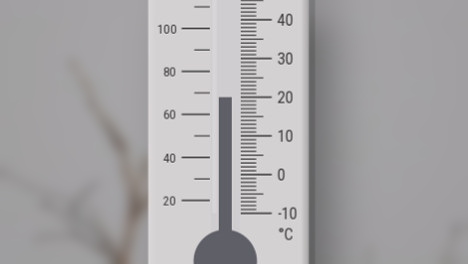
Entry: 20°C
